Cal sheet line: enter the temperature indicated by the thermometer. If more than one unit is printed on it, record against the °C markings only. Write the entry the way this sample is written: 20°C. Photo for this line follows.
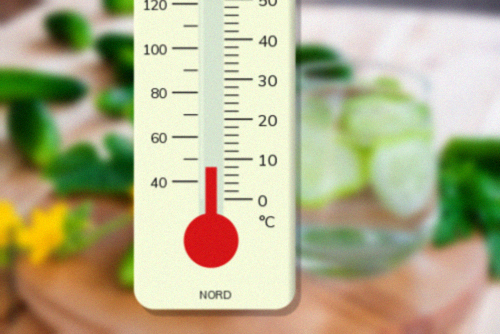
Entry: 8°C
